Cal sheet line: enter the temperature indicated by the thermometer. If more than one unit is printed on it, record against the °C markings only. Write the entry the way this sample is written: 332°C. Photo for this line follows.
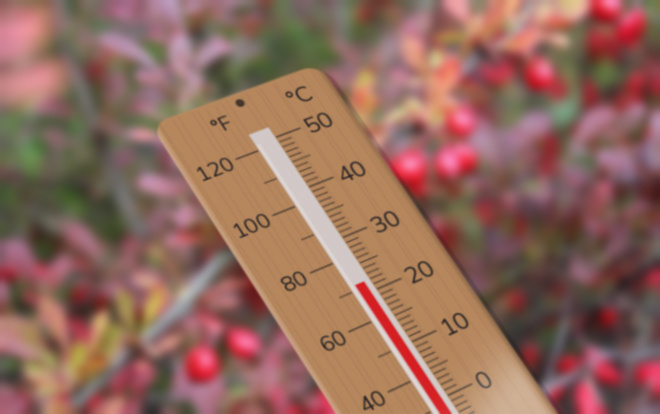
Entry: 22°C
